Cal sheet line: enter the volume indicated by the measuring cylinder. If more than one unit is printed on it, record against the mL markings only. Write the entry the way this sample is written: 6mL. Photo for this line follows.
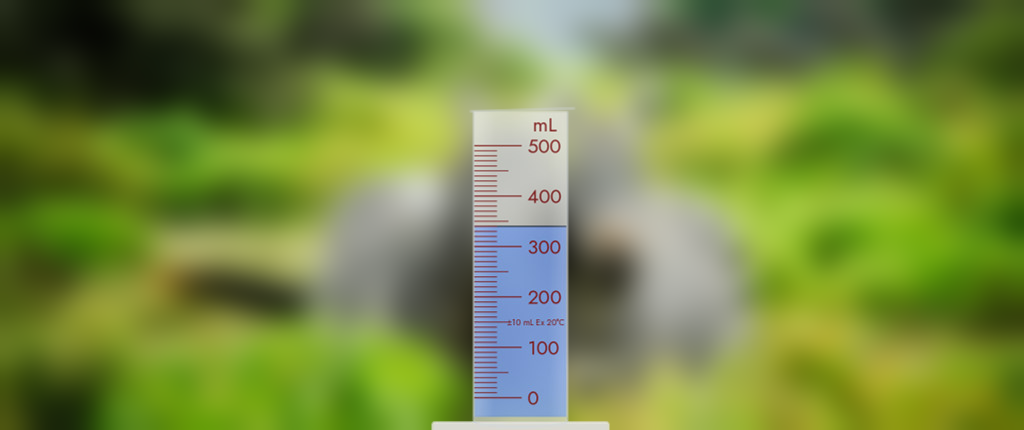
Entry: 340mL
